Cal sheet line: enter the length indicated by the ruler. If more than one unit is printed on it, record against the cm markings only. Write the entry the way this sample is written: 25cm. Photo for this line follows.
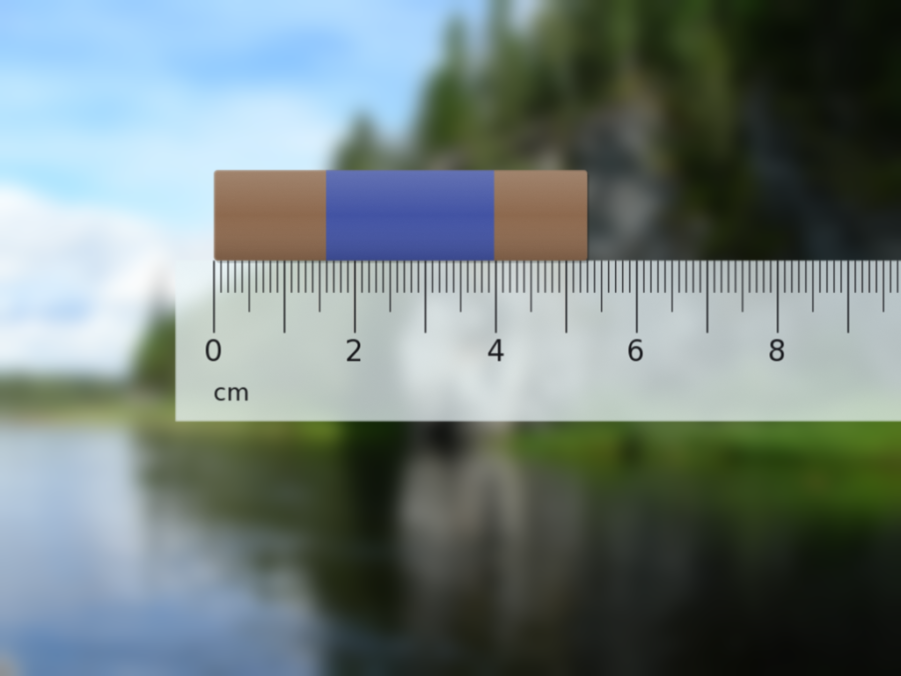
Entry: 5.3cm
